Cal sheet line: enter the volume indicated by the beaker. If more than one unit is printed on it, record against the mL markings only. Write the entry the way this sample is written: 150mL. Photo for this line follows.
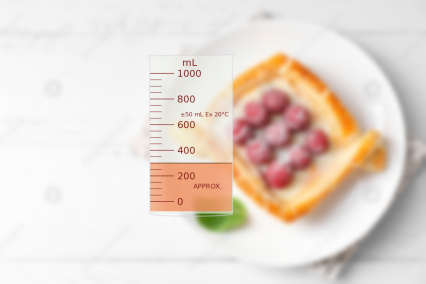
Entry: 300mL
